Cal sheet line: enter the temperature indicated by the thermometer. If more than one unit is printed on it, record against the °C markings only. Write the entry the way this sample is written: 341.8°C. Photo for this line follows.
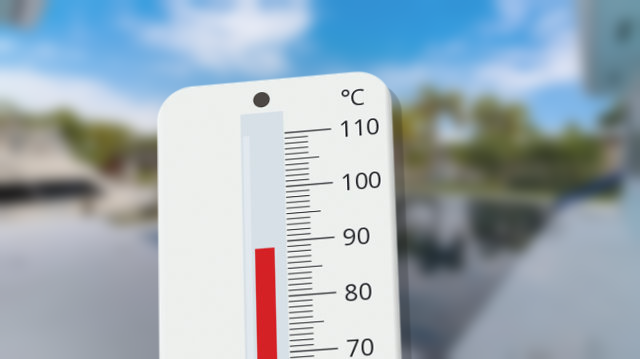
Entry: 89°C
